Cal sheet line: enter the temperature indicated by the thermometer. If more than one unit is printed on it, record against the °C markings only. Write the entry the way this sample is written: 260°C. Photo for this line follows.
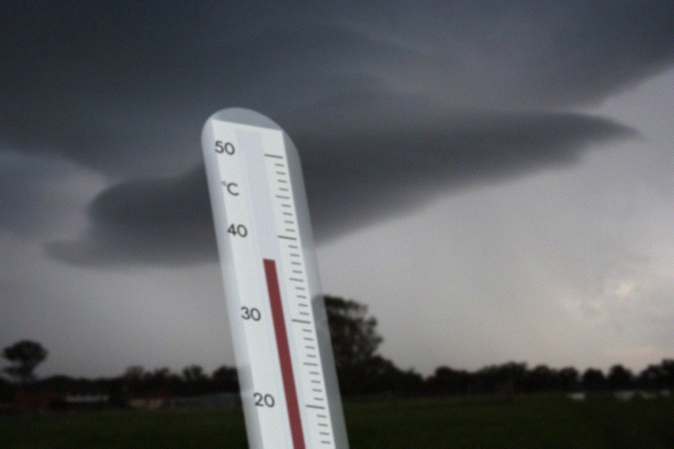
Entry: 37°C
